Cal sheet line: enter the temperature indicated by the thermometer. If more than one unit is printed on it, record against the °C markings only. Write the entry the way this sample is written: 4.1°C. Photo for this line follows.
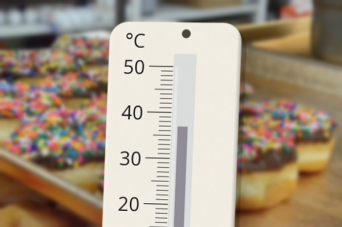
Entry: 37°C
